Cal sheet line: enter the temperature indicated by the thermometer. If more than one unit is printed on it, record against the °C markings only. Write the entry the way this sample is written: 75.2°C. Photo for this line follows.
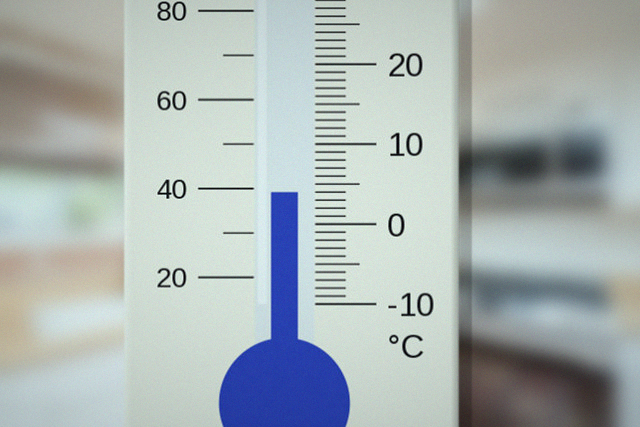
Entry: 4°C
